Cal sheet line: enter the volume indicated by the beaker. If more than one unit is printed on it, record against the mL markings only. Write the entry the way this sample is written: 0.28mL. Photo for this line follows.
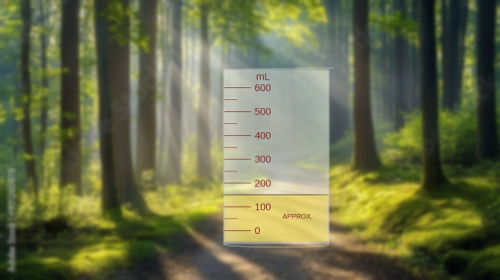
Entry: 150mL
